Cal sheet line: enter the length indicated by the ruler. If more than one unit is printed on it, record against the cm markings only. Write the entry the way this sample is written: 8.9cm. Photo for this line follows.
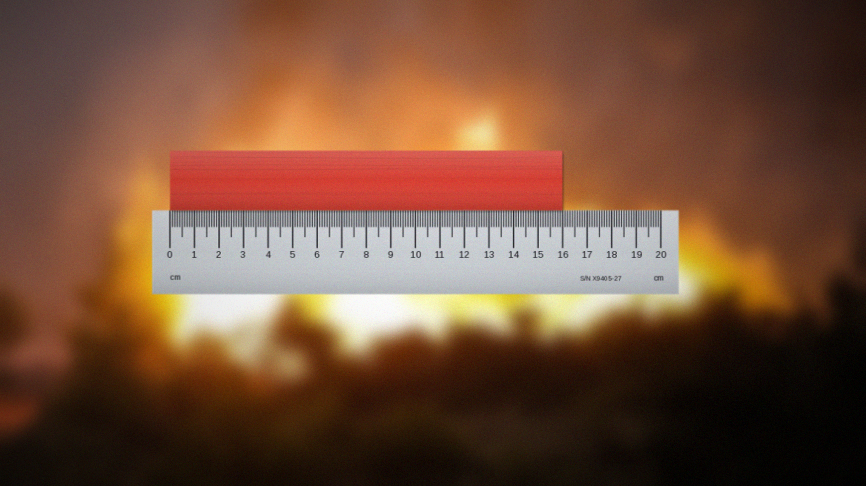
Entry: 16cm
